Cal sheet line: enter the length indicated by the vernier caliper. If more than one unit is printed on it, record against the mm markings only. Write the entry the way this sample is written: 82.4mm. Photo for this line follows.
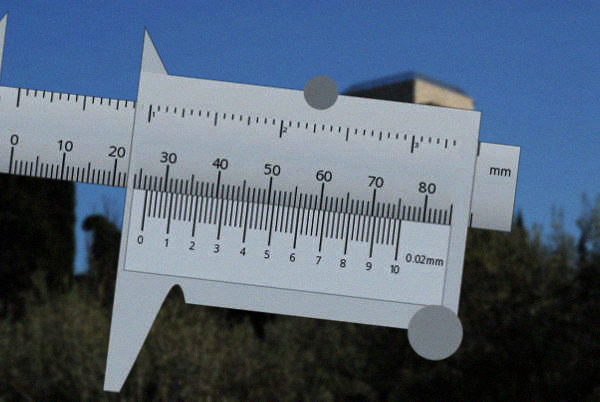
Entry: 26.5mm
